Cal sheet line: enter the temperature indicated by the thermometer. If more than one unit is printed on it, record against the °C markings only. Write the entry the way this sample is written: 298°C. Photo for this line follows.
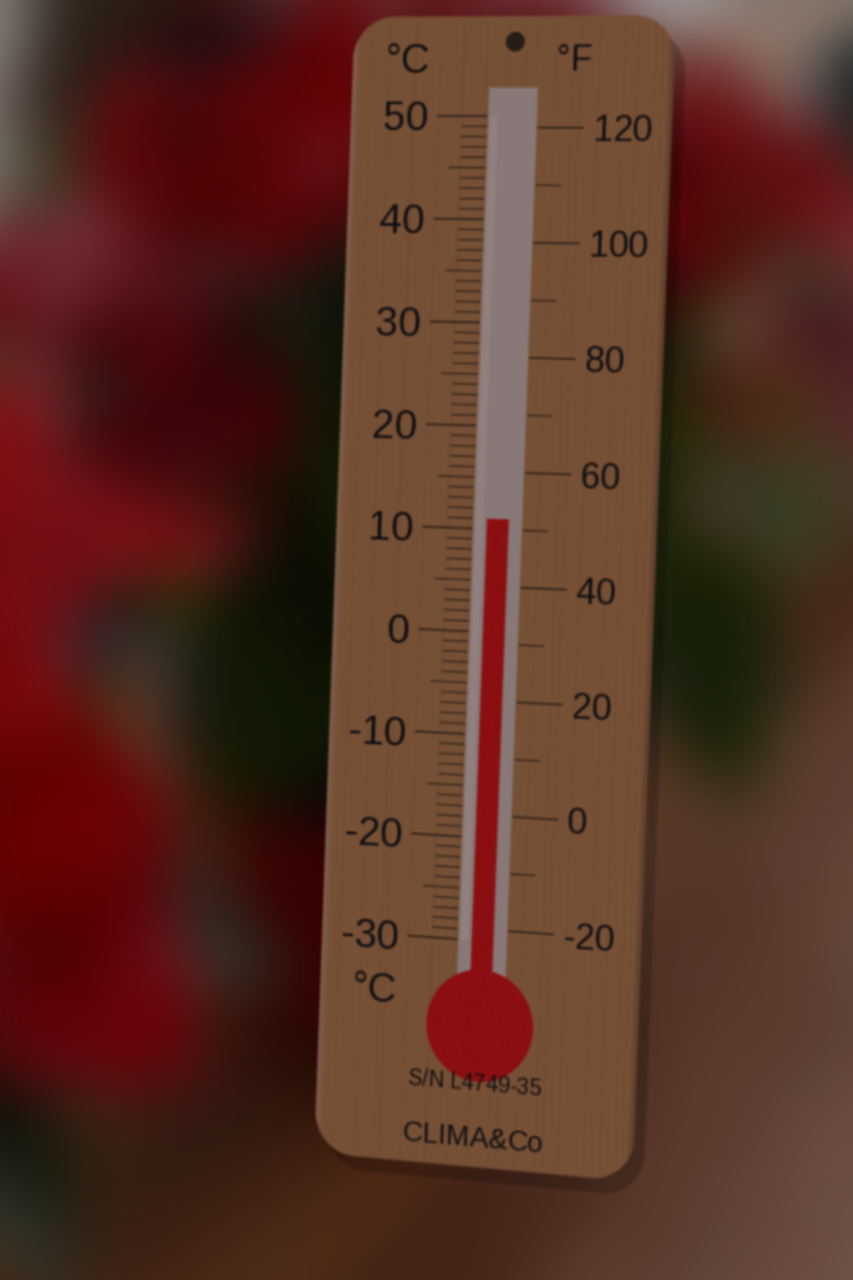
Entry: 11°C
